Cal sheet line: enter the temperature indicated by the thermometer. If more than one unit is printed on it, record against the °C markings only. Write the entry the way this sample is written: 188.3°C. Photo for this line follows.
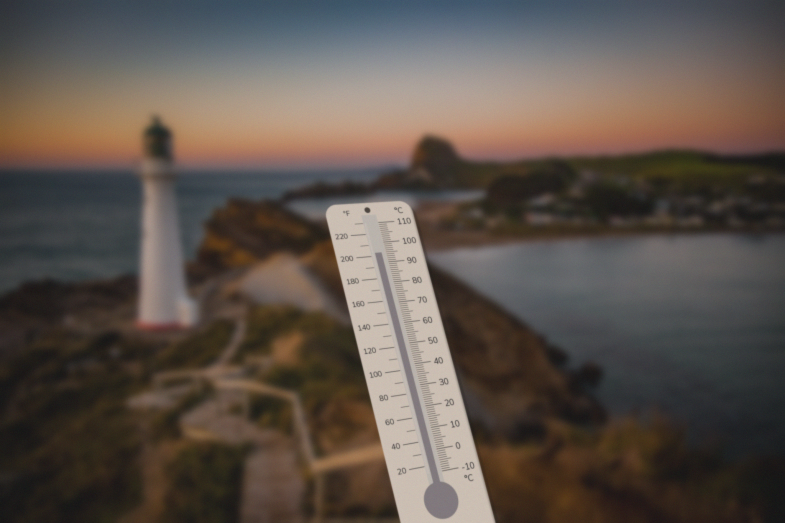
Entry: 95°C
